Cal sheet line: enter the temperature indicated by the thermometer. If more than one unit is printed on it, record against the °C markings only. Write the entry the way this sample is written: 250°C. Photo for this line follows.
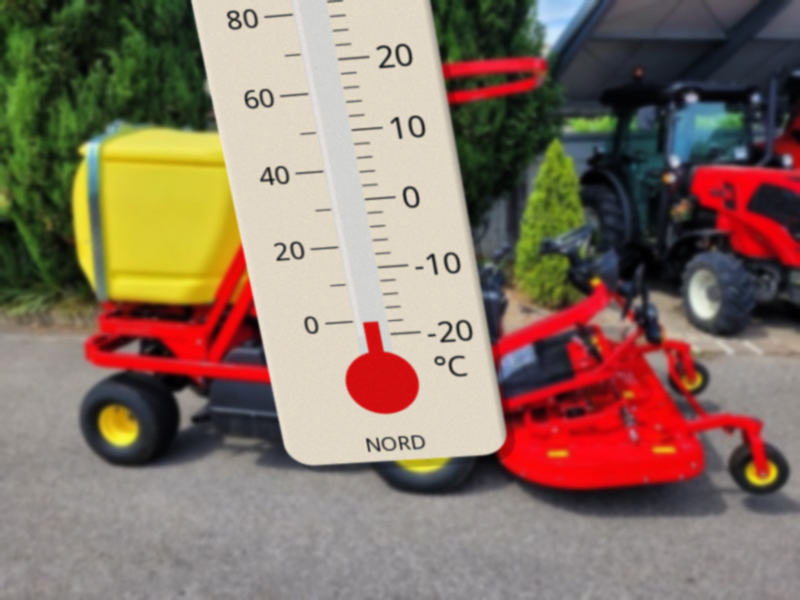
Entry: -18°C
